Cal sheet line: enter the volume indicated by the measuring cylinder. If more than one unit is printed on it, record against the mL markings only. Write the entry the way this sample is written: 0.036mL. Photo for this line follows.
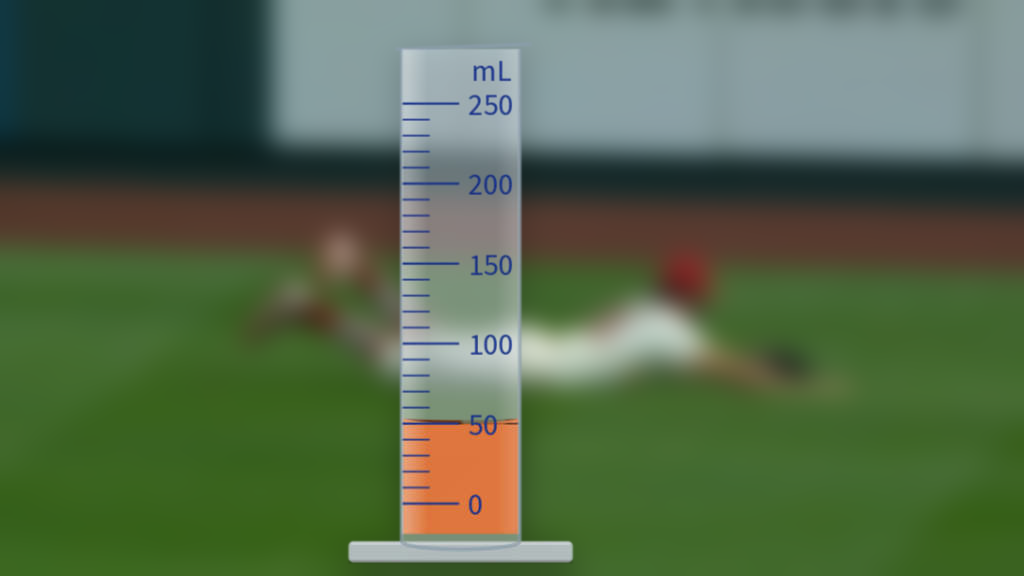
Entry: 50mL
